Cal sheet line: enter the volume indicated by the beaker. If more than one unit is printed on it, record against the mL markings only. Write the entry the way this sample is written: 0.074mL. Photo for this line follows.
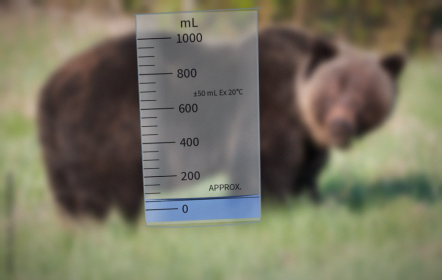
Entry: 50mL
